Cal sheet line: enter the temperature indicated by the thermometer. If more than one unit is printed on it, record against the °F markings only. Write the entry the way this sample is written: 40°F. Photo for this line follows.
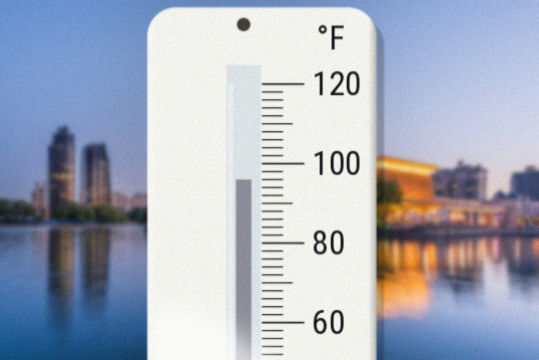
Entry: 96°F
